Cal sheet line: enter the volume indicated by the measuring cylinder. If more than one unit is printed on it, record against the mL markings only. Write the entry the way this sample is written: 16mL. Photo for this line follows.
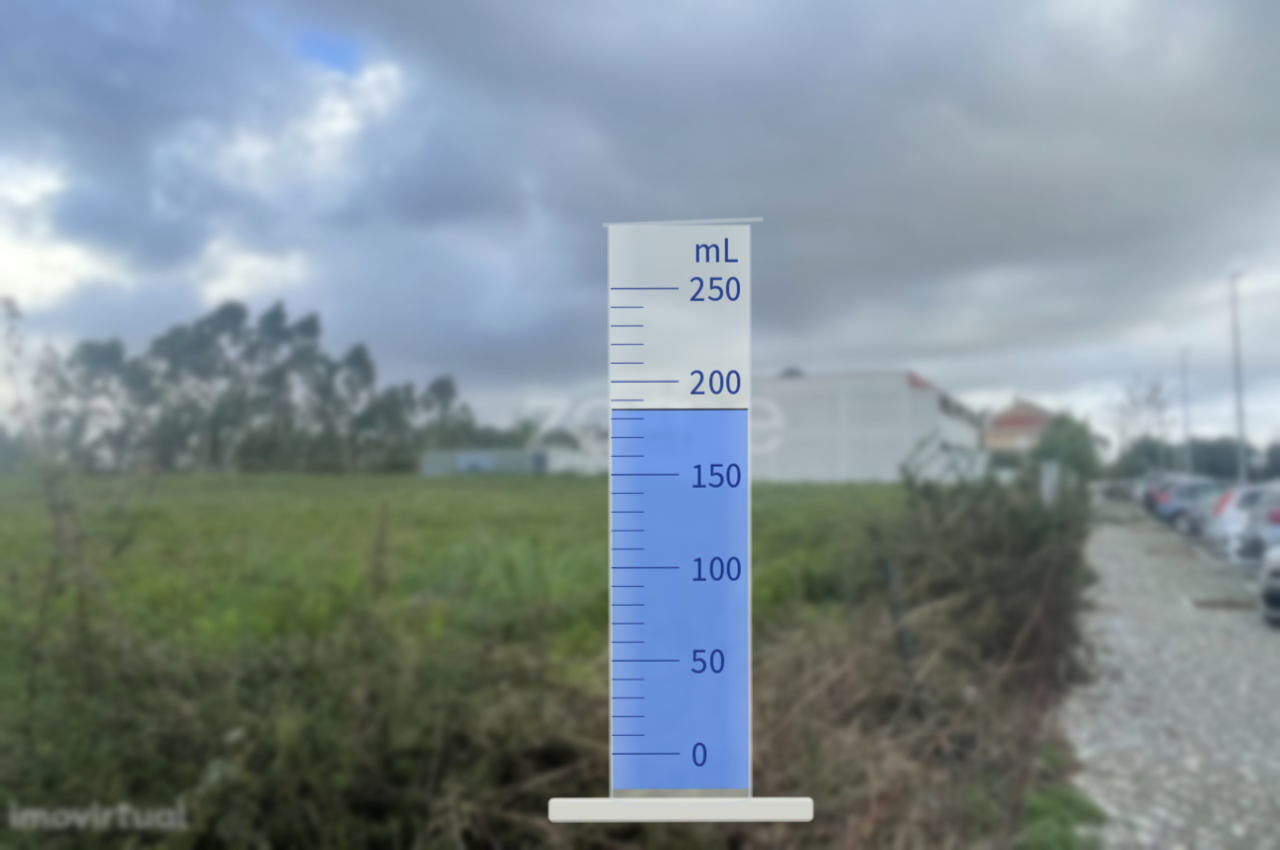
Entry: 185mL
